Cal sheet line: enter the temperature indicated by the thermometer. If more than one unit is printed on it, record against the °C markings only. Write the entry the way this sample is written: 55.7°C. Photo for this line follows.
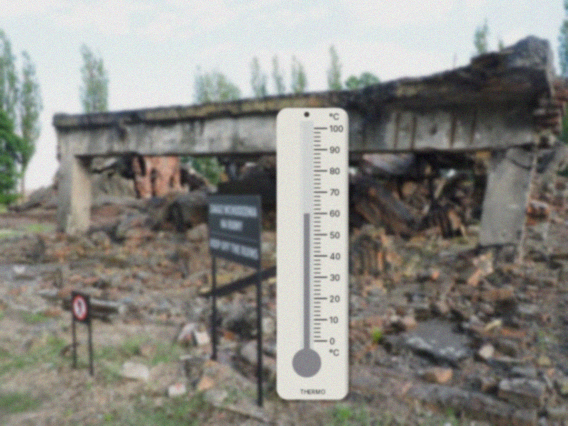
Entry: 60°C
